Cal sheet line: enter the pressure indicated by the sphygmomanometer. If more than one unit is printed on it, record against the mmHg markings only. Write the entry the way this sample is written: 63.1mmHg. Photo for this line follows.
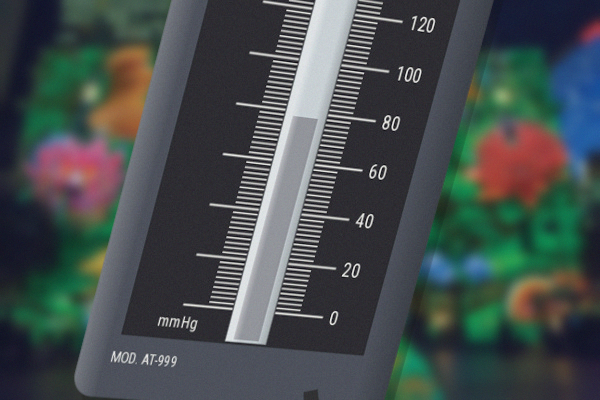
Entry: 78mmHg
